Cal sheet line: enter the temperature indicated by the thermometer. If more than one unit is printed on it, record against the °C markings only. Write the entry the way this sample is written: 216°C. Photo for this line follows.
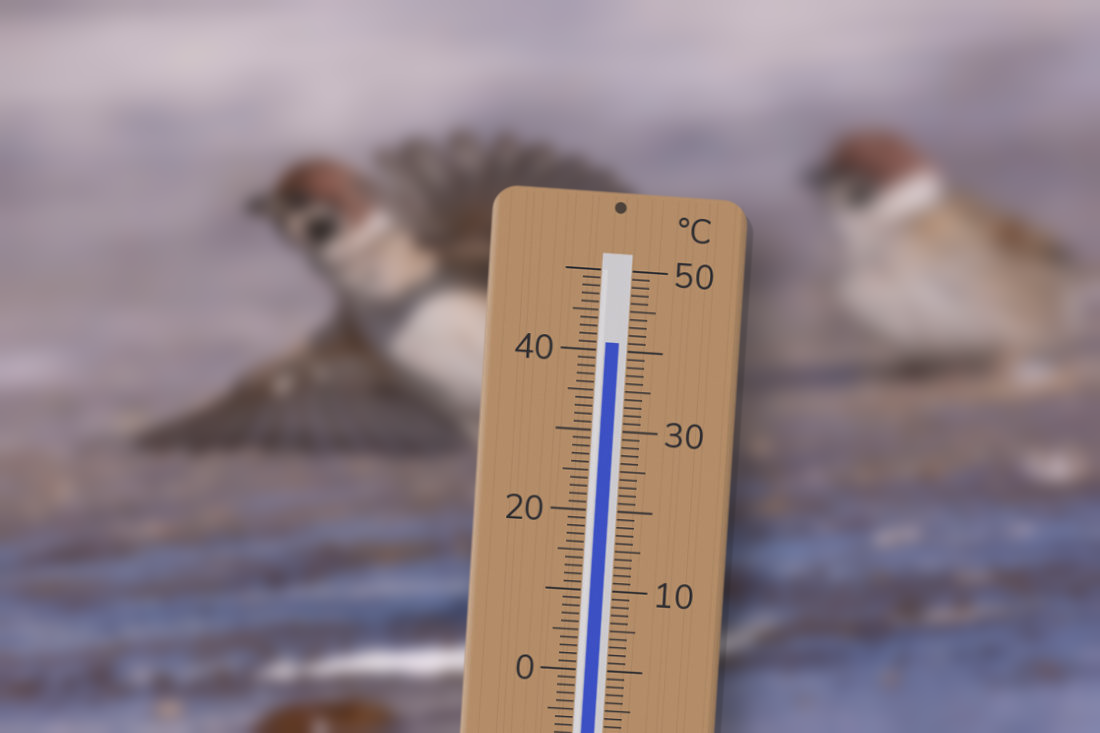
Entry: 41°C
